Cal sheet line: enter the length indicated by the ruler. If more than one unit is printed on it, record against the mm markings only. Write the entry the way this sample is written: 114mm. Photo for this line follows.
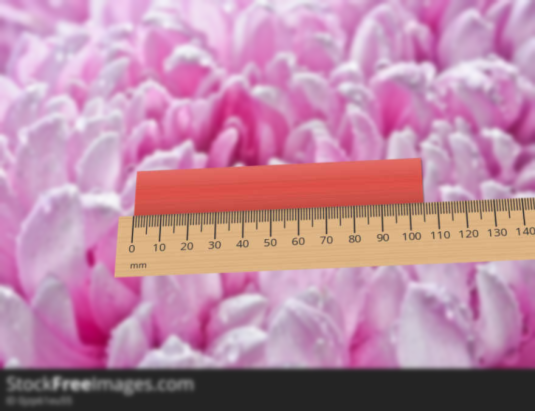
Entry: 105mm
